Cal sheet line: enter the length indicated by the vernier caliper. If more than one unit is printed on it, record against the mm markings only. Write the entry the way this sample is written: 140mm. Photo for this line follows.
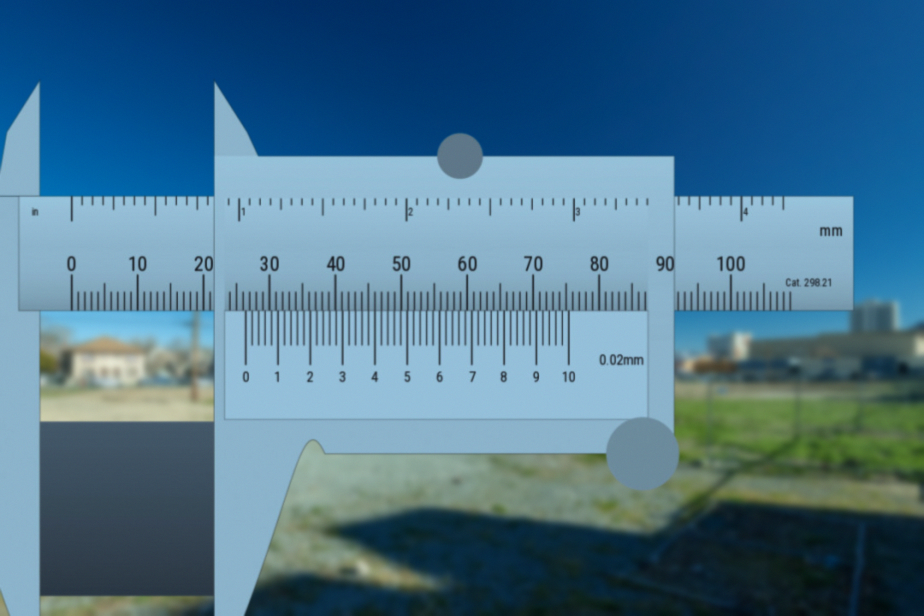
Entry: 26.4mm
